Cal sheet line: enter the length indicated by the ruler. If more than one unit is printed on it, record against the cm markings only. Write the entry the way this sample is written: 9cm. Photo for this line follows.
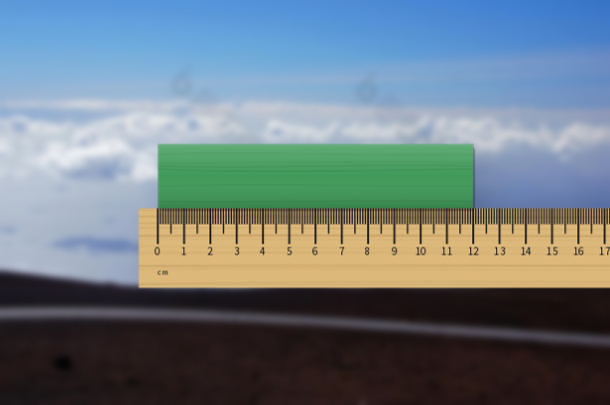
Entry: 12cm
